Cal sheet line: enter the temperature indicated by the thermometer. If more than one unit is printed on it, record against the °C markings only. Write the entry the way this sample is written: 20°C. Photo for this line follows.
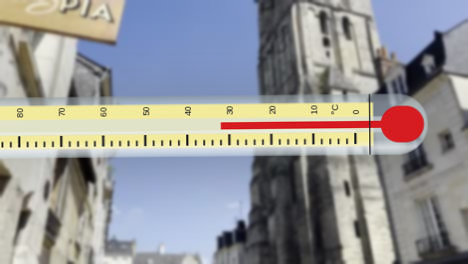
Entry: 32°C
